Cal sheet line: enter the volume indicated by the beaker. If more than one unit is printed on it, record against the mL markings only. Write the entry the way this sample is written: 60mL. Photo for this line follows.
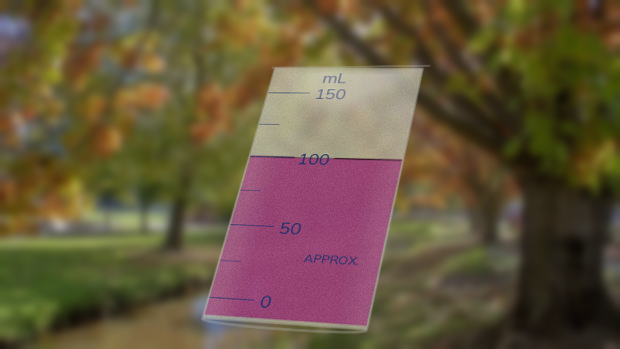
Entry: 100mL
